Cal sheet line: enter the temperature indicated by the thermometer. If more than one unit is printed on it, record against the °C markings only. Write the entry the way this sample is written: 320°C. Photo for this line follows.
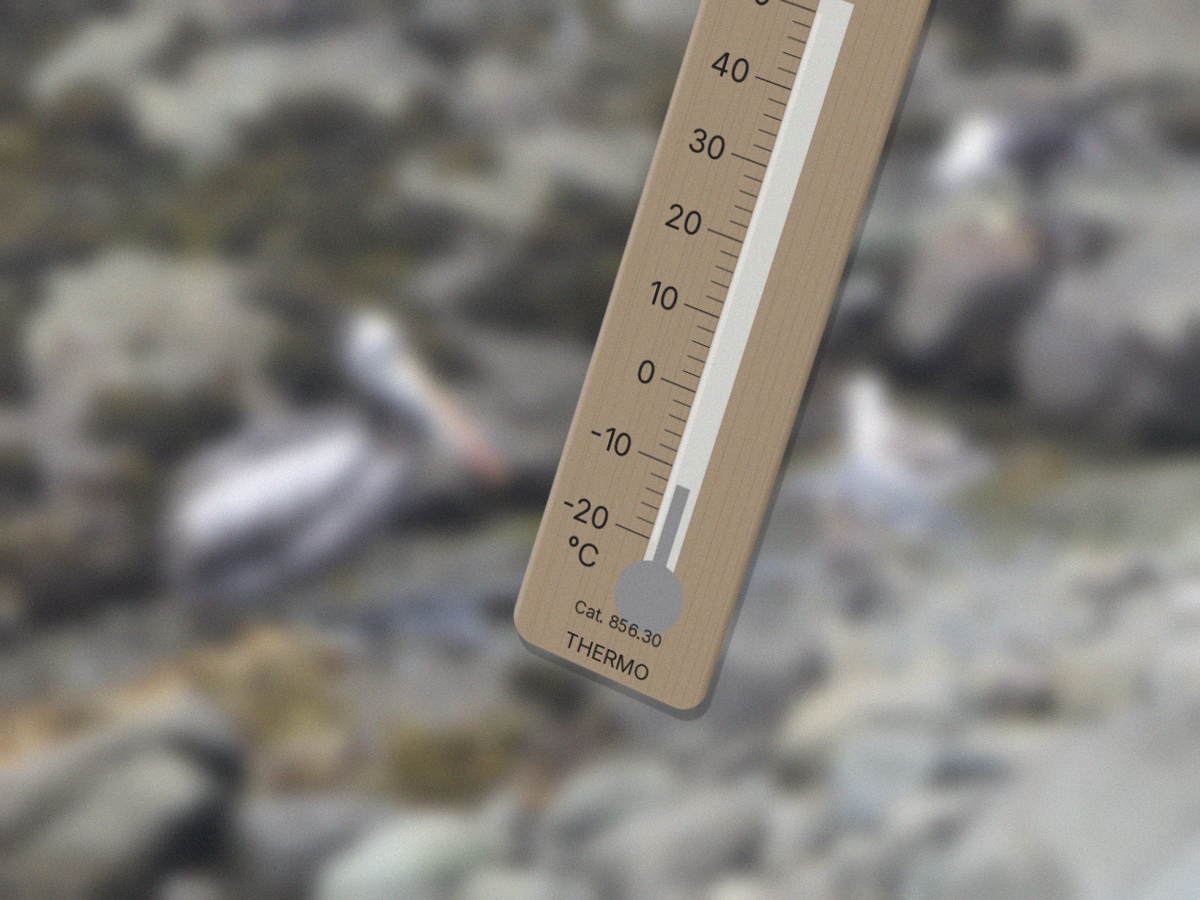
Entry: -12°C
